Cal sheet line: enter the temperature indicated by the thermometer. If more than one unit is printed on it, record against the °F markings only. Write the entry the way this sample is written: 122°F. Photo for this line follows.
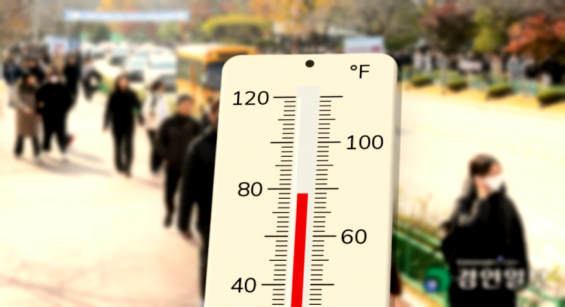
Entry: 78°F
